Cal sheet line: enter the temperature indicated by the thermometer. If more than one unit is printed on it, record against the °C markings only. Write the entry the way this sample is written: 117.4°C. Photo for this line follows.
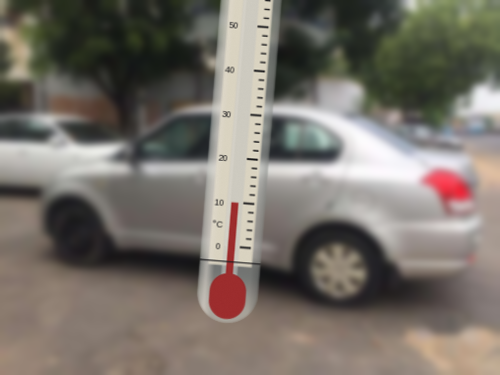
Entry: 10°C
